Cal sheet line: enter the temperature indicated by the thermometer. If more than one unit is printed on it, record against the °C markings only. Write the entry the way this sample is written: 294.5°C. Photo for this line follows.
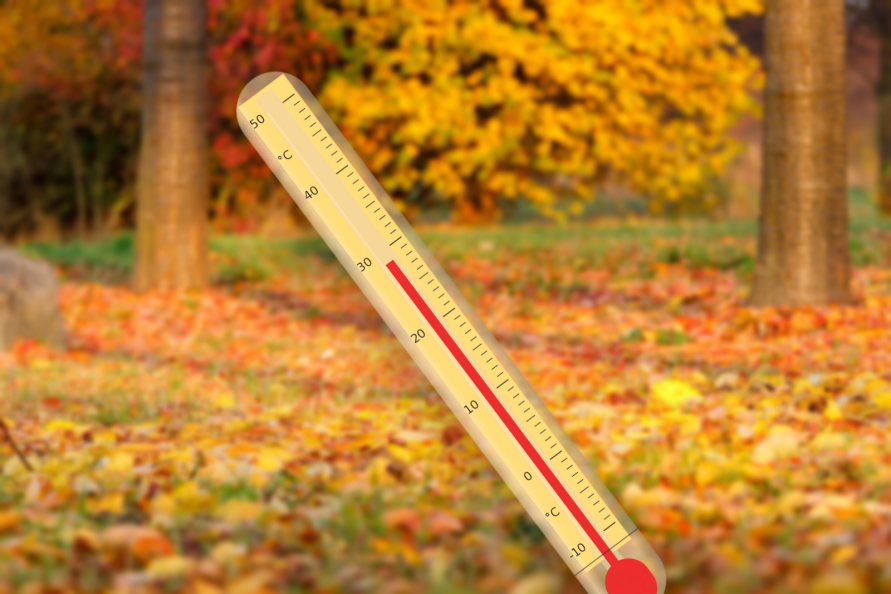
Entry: 28.5°C
